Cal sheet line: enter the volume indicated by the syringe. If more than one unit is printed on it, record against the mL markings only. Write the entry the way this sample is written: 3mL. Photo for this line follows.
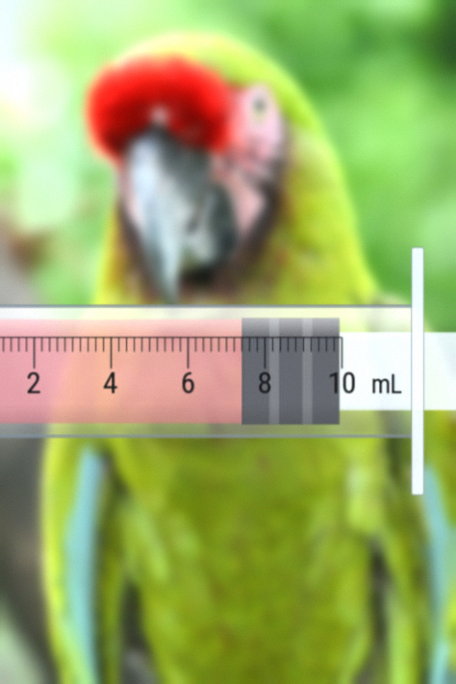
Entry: 7.4mL
